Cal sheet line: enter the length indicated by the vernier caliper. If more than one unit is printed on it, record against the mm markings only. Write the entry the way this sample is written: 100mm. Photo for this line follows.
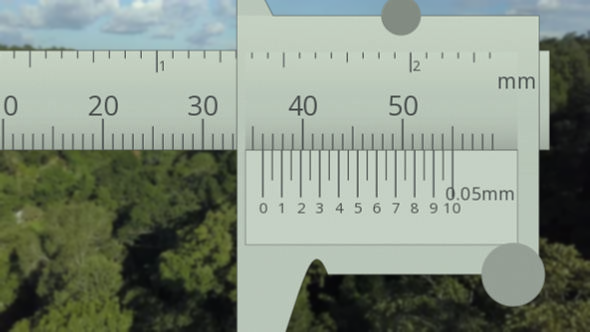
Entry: 36.0mm
